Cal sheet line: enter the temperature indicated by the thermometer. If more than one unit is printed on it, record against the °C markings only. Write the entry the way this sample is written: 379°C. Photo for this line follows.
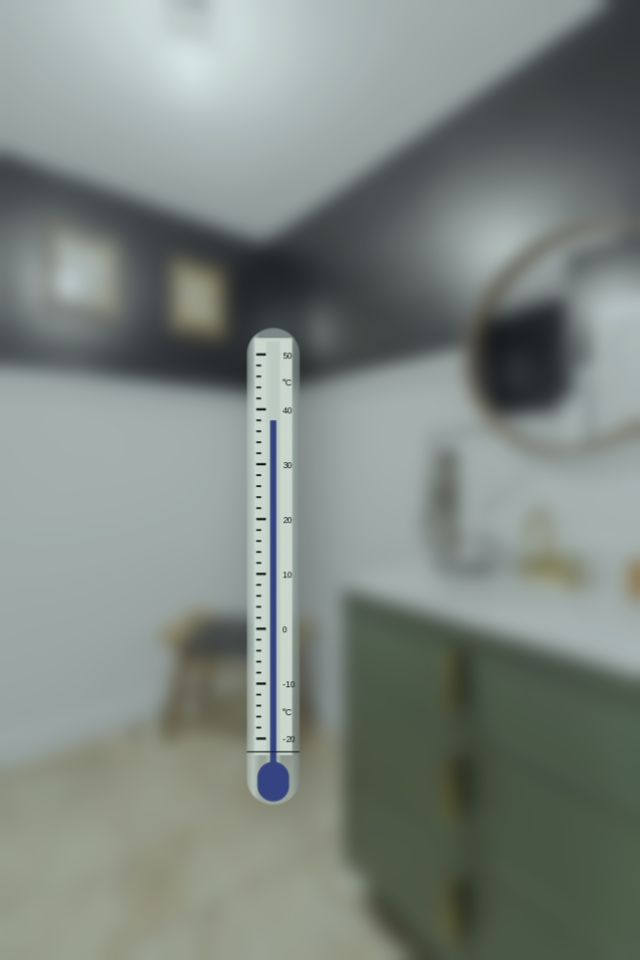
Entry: 38°C
